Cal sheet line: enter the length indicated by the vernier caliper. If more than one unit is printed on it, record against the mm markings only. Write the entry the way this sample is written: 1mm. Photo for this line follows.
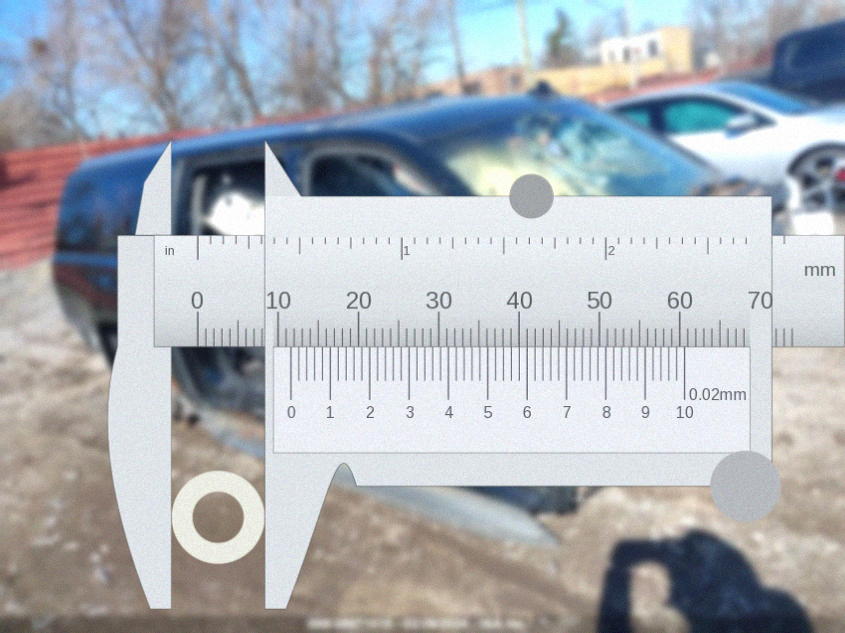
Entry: 11.6mm
